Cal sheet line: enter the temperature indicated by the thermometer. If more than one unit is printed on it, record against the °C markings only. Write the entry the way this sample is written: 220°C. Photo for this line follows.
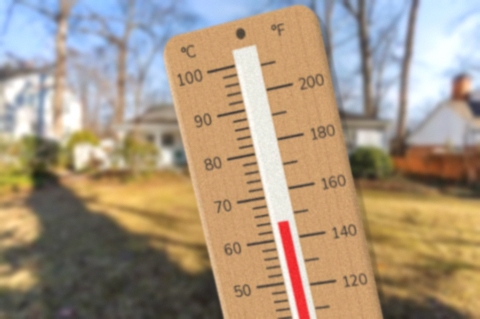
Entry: 64°C
